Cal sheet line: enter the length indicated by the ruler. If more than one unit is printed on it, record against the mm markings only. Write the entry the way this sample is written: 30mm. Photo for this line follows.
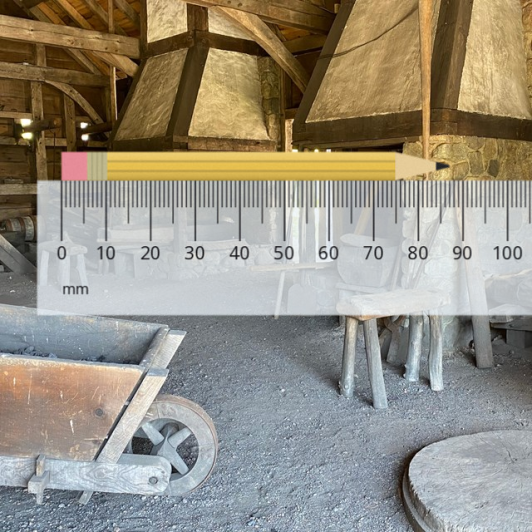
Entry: 87mm
